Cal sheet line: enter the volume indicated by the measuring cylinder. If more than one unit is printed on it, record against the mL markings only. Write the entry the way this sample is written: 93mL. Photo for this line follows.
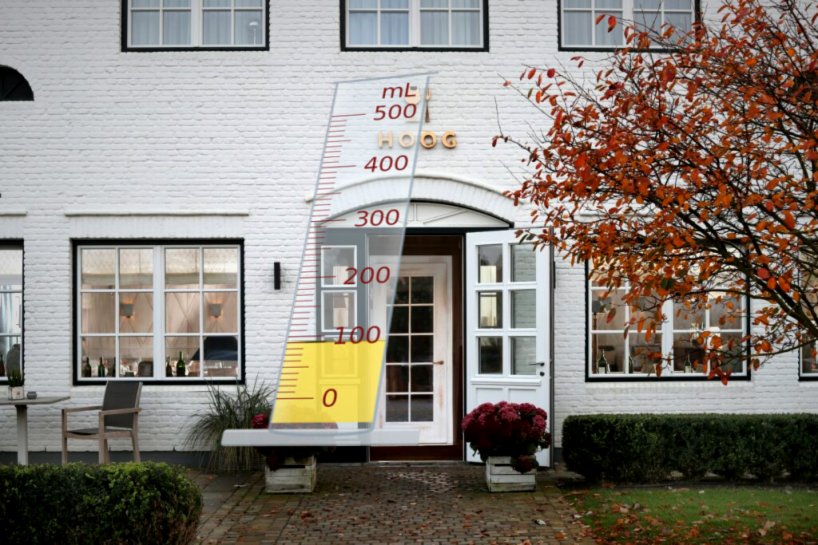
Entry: 90mL
